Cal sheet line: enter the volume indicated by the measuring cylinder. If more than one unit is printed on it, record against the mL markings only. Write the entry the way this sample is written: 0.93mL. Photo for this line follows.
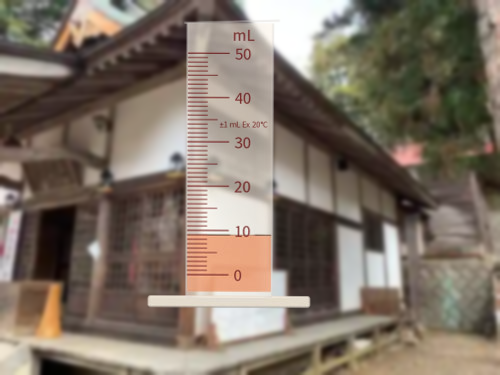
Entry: 9mL
